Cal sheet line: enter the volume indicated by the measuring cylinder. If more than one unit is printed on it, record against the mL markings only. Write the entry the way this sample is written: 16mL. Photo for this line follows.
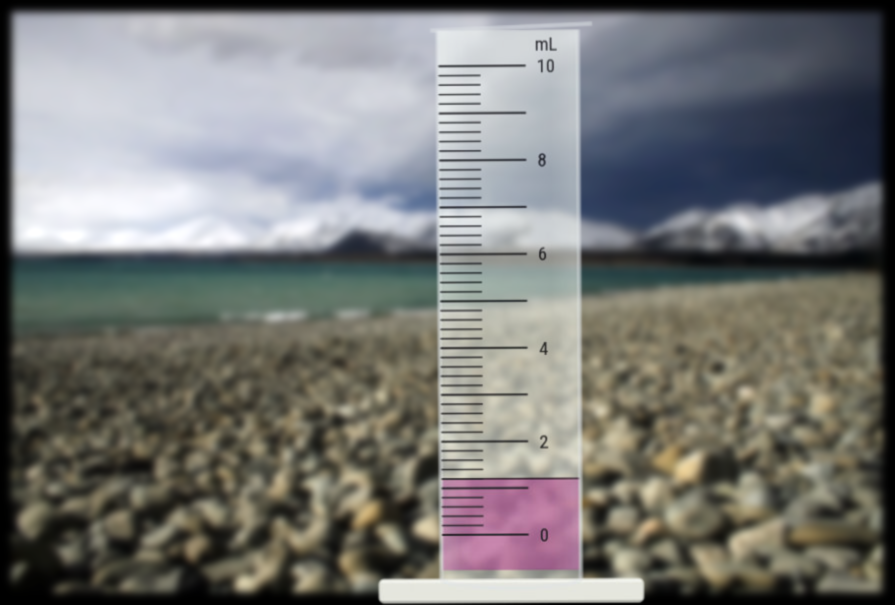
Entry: 1.2mL
